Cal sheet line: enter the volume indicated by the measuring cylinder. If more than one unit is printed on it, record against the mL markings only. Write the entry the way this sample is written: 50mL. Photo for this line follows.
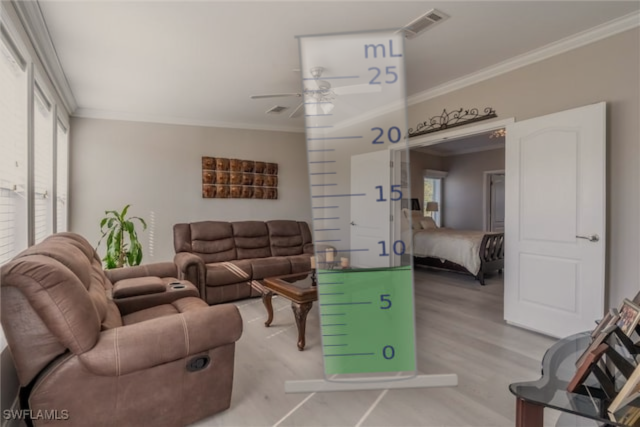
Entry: 8mL
